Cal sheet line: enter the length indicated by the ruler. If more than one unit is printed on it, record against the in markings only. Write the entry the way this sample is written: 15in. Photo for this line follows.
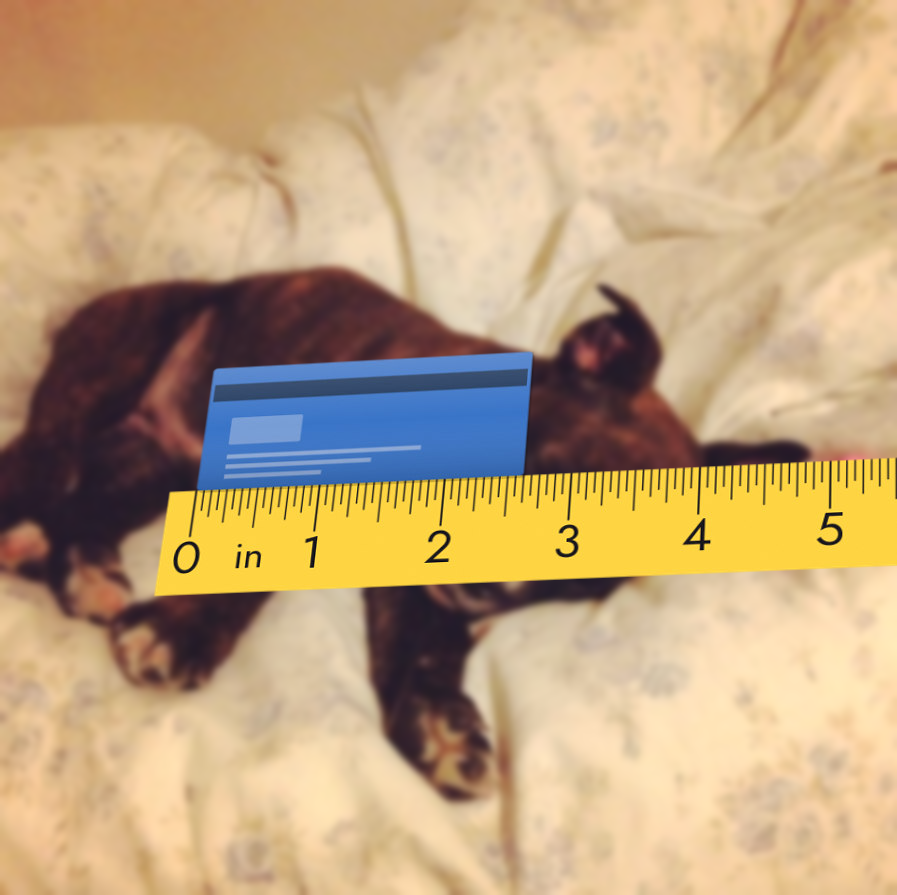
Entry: 2.625in
